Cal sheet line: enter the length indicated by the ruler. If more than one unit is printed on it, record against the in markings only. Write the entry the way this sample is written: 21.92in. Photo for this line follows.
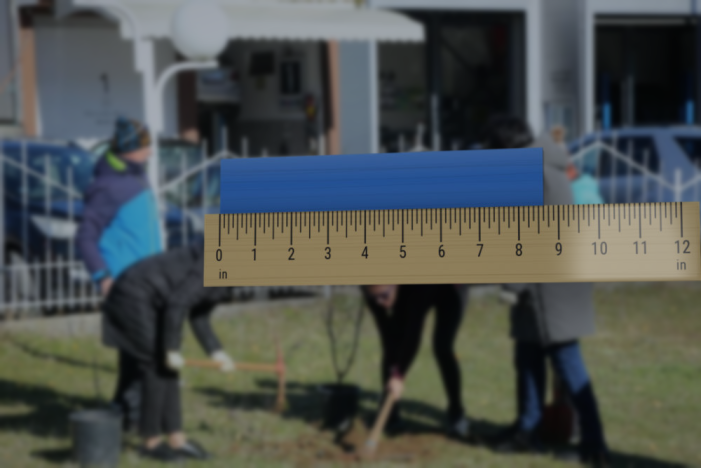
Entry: 8.625in
